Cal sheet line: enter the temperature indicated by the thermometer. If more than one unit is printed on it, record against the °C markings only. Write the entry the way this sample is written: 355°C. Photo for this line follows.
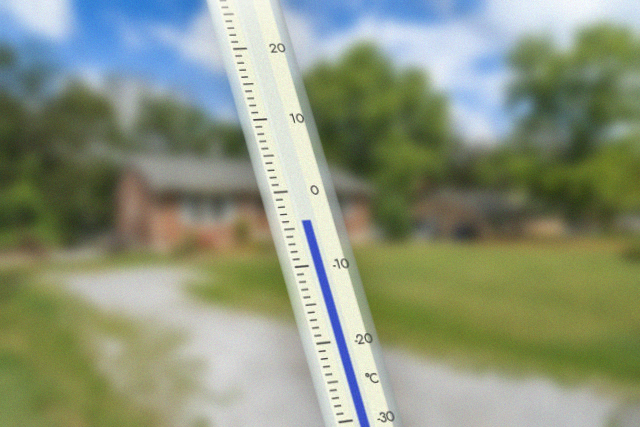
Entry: -4°C
